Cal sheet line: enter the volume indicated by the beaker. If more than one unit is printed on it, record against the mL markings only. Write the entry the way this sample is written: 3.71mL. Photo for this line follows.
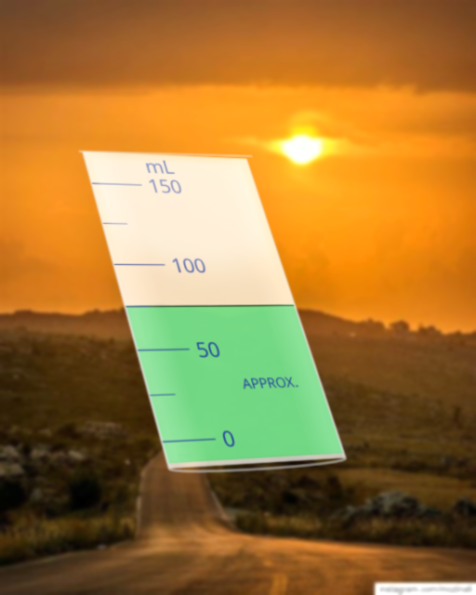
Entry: 75mL
